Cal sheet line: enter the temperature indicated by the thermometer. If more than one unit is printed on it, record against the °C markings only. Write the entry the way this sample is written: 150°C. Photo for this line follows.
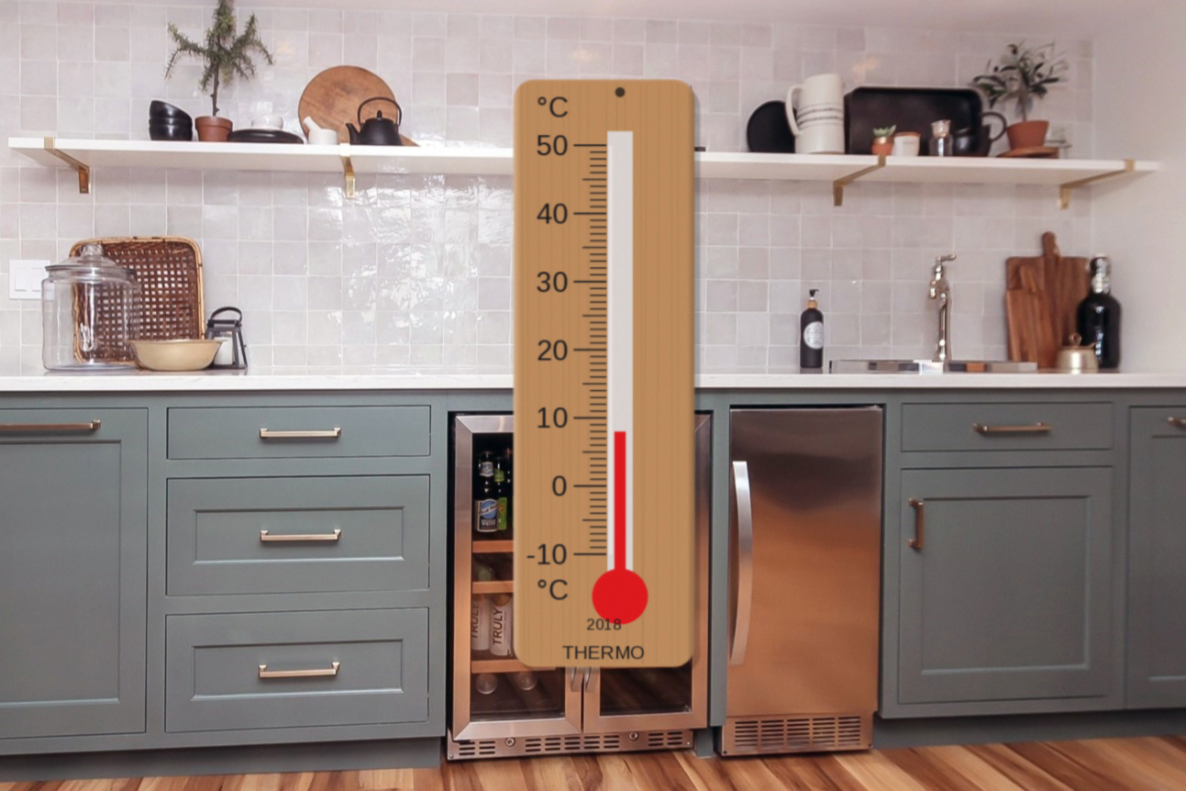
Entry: 8°C
